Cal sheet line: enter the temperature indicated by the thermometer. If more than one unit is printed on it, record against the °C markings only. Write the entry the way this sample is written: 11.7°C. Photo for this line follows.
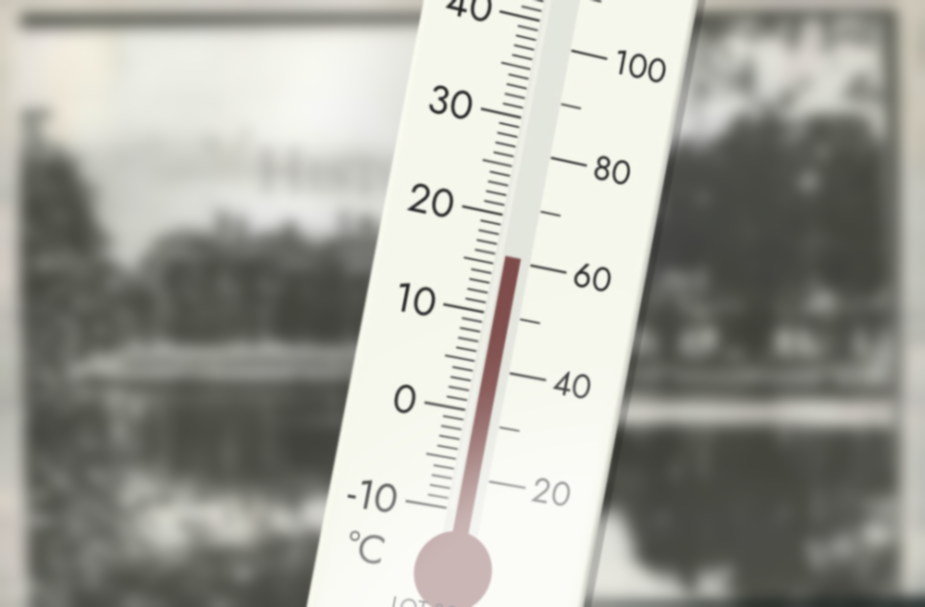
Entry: 16°C
